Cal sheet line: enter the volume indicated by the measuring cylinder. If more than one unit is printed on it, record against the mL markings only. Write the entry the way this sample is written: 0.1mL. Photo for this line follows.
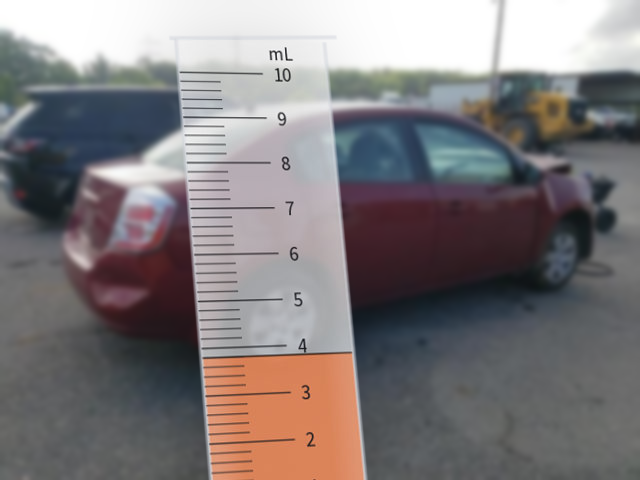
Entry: 3.8mL
